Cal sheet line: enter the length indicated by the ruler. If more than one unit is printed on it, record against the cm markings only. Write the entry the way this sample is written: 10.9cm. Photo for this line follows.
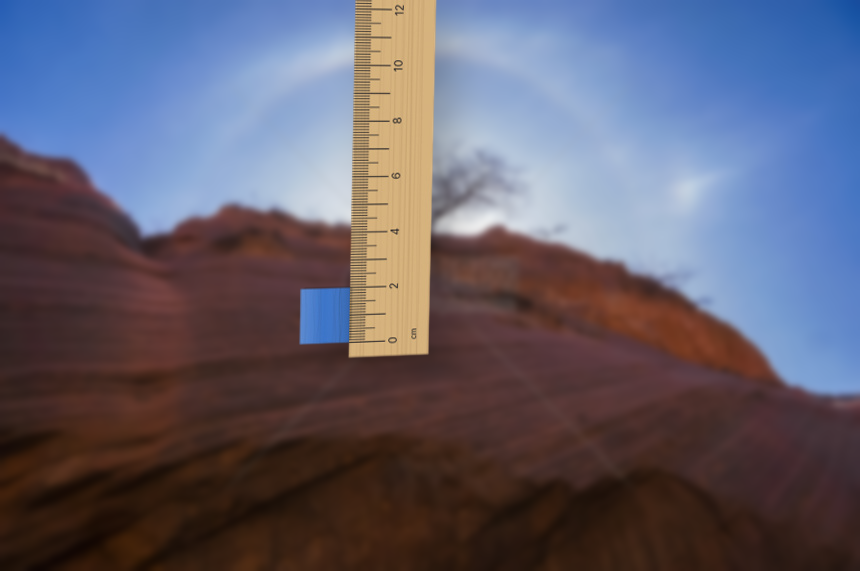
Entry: 2cm
